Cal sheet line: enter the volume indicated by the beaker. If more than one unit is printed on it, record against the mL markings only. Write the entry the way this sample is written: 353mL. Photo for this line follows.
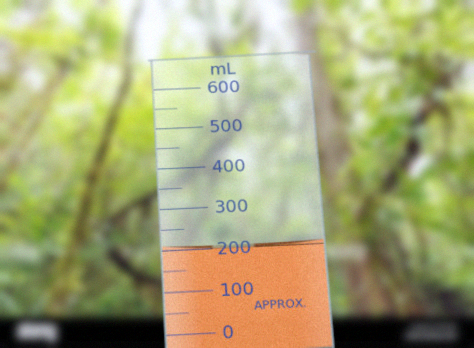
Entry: 200mL
